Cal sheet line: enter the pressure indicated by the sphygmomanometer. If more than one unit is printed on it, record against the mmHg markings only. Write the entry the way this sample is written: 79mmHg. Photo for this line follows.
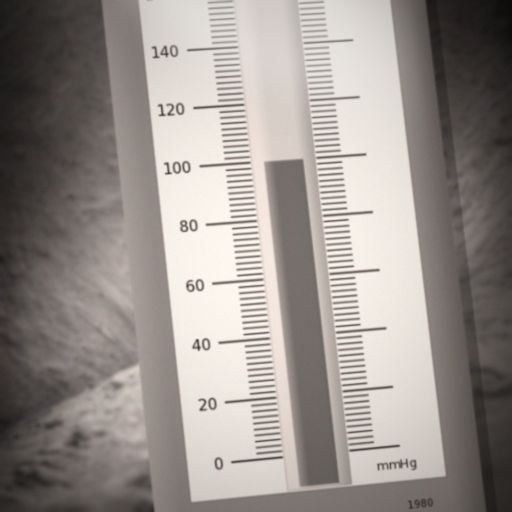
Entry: 100mmHg
